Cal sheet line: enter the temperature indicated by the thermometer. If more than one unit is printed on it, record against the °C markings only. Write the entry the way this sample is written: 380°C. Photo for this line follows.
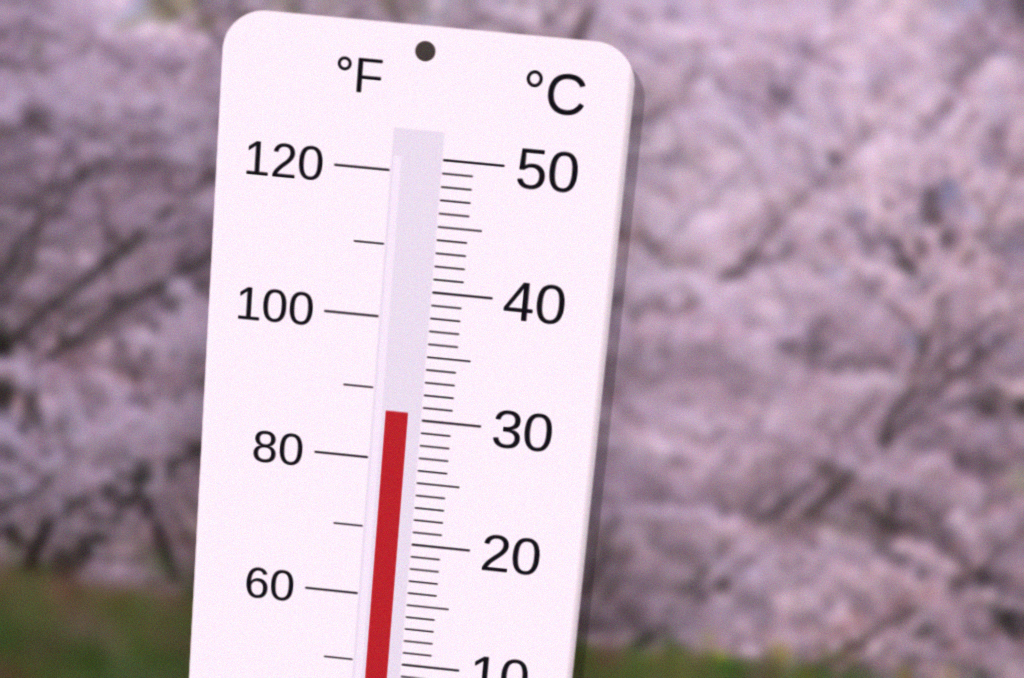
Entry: 30.5°C
